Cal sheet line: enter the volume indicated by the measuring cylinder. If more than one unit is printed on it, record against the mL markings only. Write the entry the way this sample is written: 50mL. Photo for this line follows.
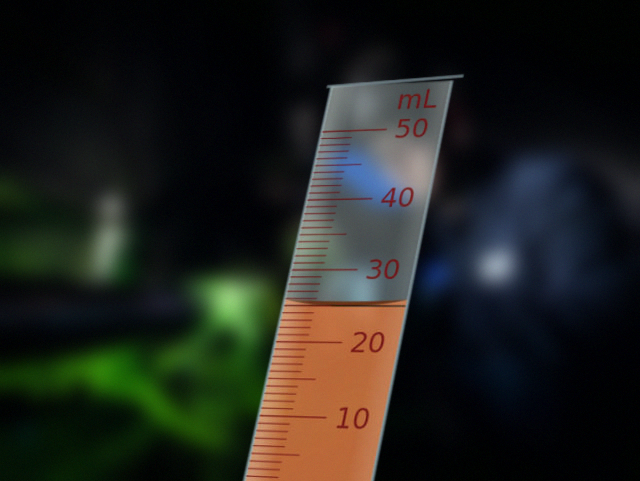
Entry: 25mL
